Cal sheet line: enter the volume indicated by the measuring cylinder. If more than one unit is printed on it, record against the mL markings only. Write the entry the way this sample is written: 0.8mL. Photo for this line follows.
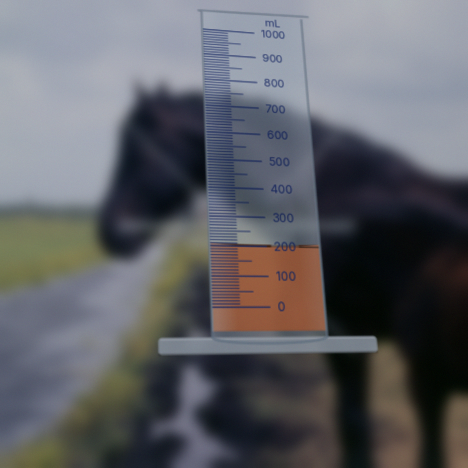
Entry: 200mL
